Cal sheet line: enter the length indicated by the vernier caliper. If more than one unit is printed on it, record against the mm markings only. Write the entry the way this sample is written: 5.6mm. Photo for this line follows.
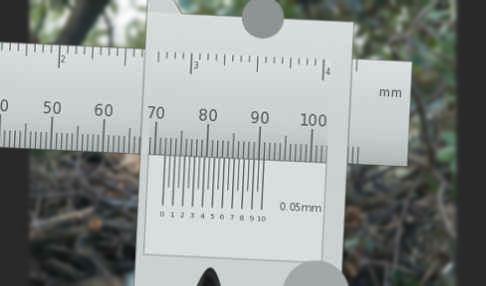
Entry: 72.0mm
